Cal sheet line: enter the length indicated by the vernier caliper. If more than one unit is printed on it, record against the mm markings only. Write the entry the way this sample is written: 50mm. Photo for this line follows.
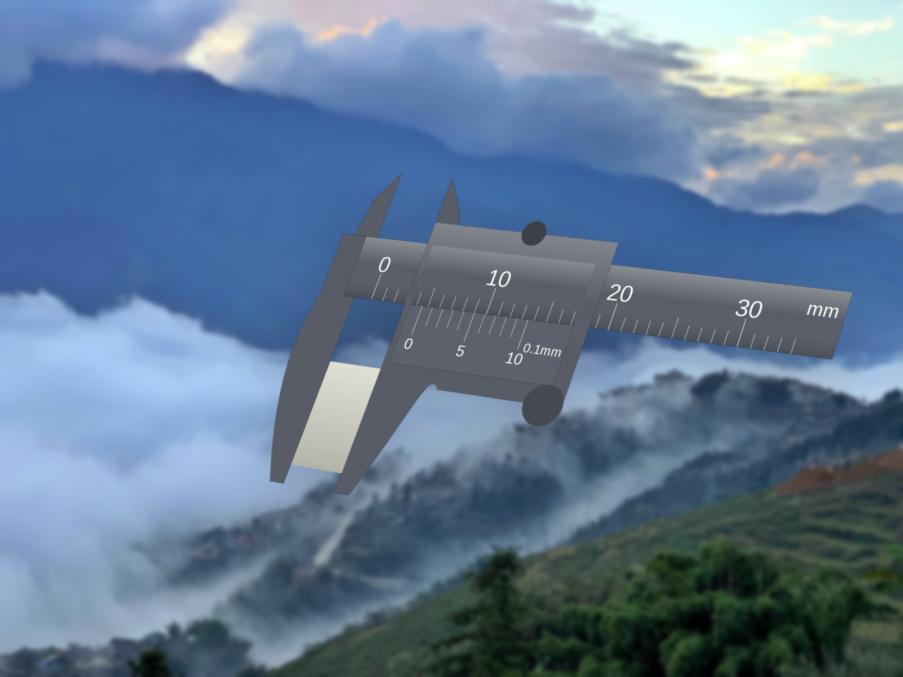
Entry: 4.5mm
